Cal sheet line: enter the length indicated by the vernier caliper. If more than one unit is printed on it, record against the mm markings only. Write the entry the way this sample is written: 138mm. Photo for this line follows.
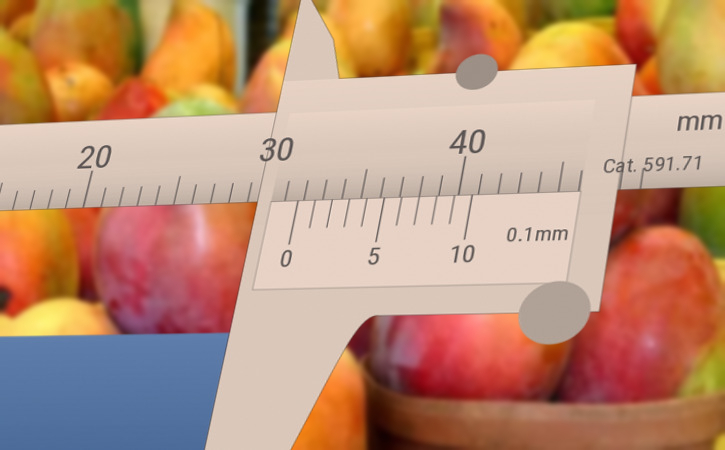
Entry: 31.7mm
